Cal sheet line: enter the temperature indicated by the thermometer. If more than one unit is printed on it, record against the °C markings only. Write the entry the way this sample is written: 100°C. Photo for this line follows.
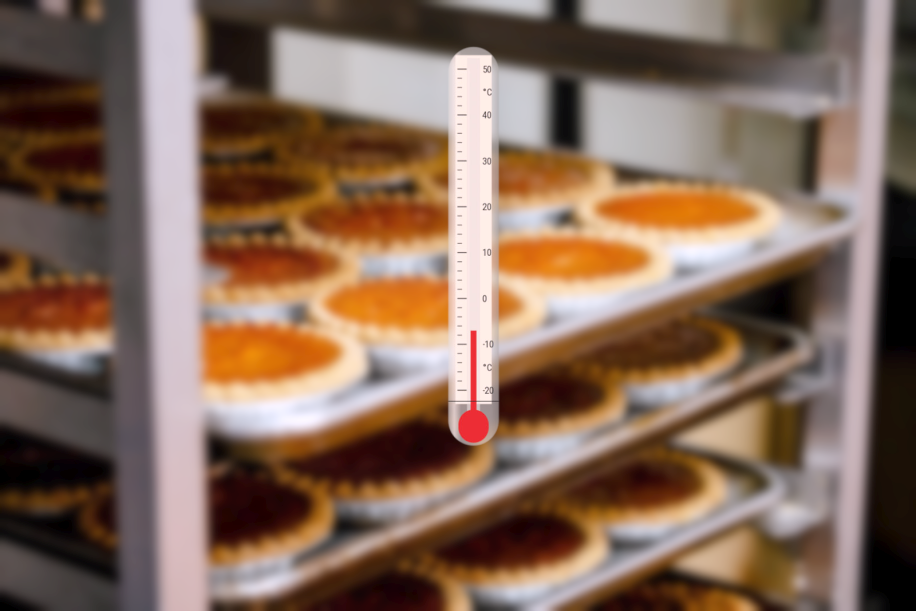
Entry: -7°C
